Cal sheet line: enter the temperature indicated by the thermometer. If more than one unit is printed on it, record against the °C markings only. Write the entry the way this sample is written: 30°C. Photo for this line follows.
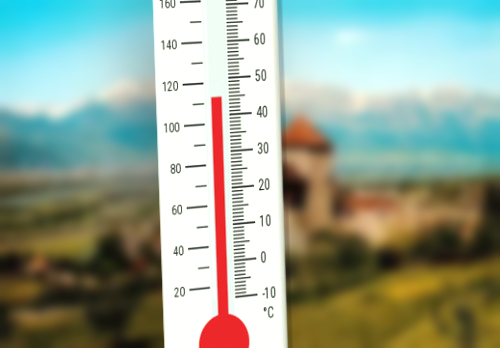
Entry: 45°C
